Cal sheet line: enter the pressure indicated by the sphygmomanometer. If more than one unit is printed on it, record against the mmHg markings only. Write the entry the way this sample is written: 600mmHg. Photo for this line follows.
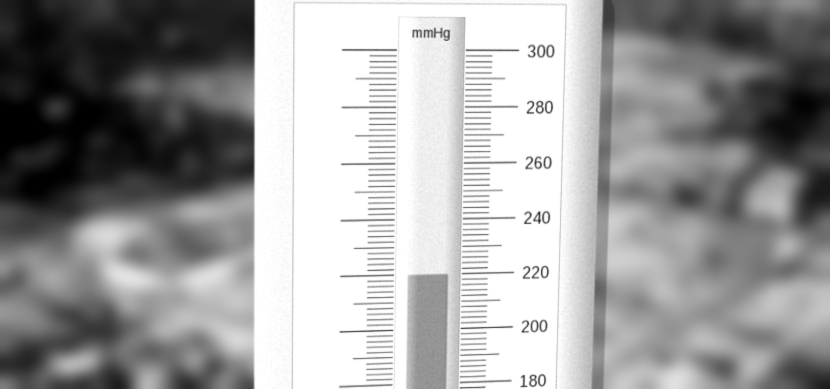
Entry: 220mmHg
